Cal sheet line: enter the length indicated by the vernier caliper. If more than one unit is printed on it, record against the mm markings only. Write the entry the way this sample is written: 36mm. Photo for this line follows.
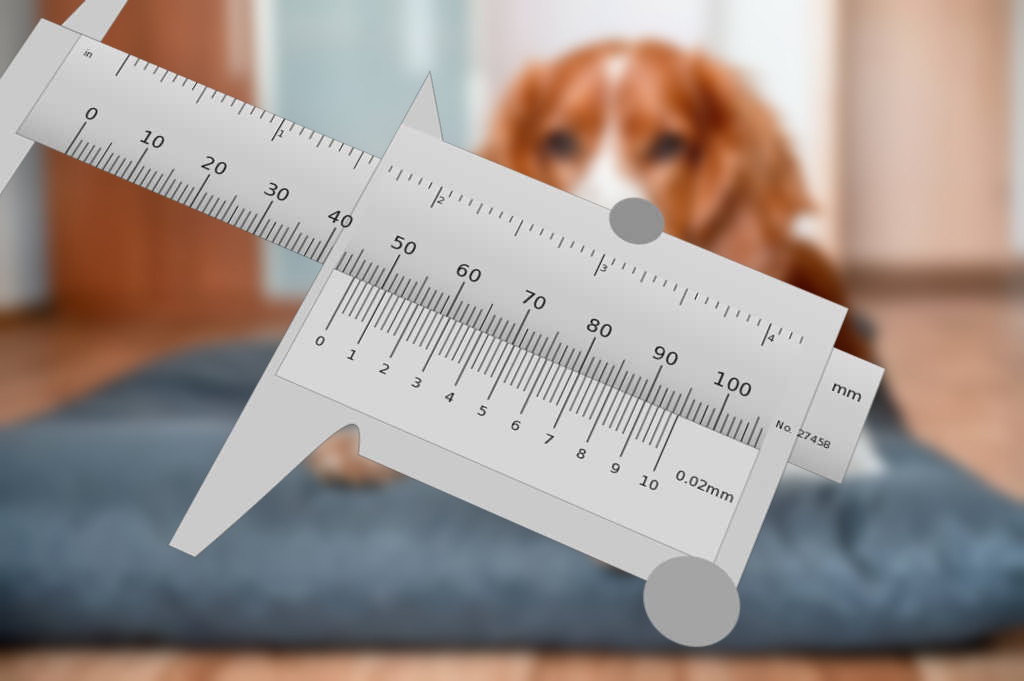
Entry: 45.8mm
